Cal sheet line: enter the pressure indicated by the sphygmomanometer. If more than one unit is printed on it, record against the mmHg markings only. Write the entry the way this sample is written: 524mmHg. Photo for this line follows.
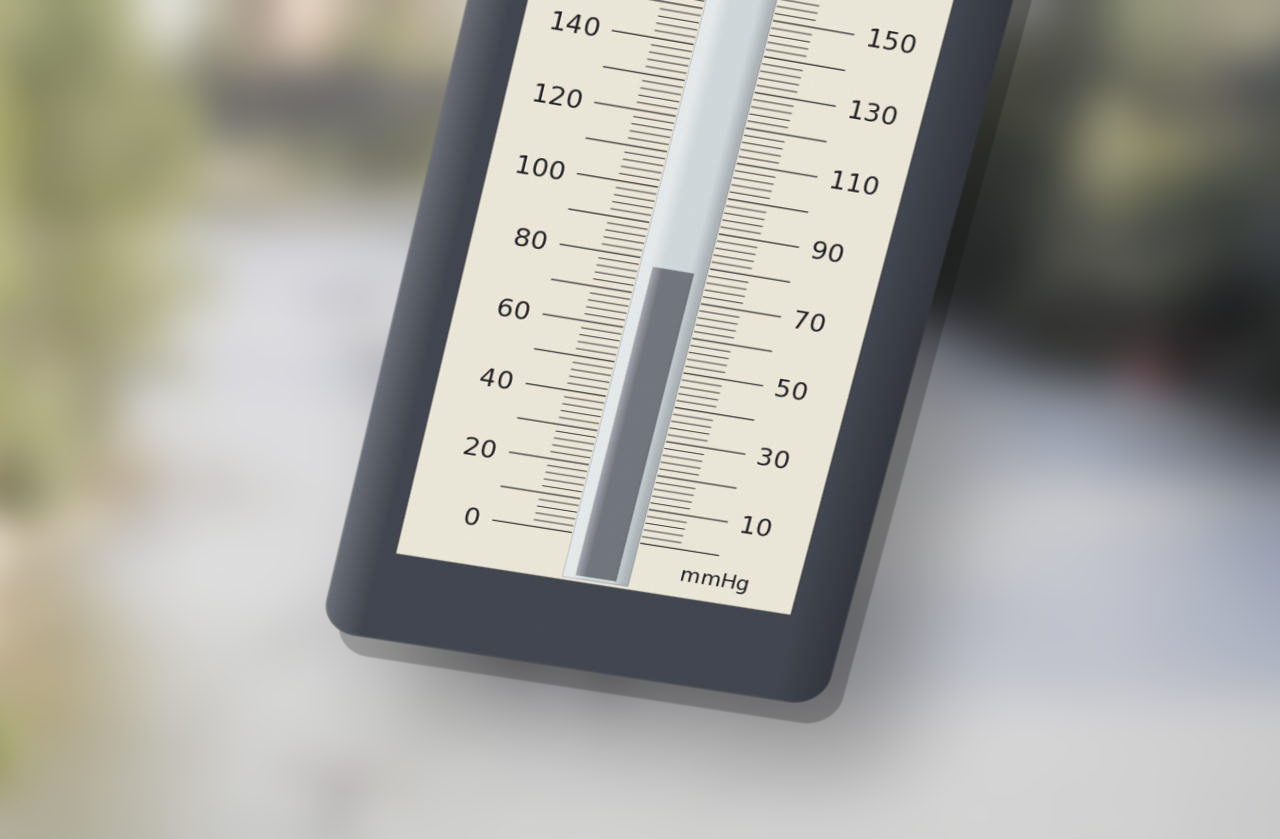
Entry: 78mmHg
